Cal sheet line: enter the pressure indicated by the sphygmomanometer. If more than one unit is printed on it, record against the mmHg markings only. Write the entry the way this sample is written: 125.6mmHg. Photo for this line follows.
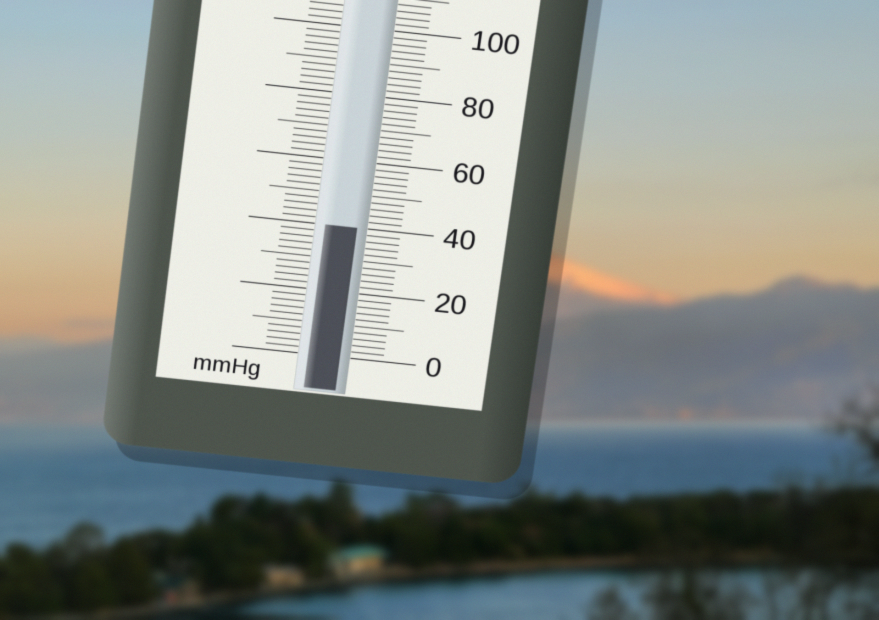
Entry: 40mmHg
